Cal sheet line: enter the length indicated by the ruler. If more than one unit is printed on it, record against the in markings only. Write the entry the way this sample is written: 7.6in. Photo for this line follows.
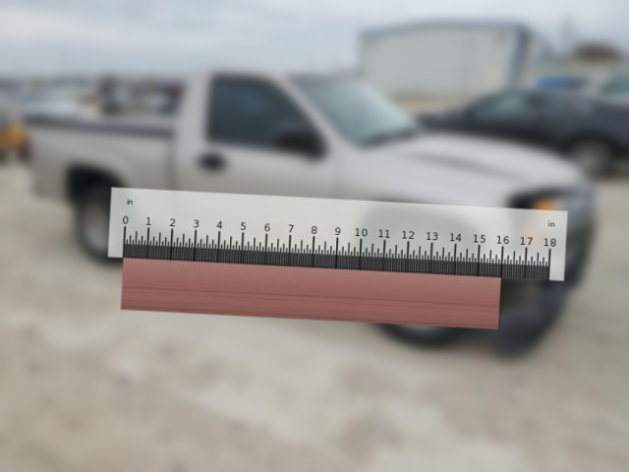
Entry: 16in
